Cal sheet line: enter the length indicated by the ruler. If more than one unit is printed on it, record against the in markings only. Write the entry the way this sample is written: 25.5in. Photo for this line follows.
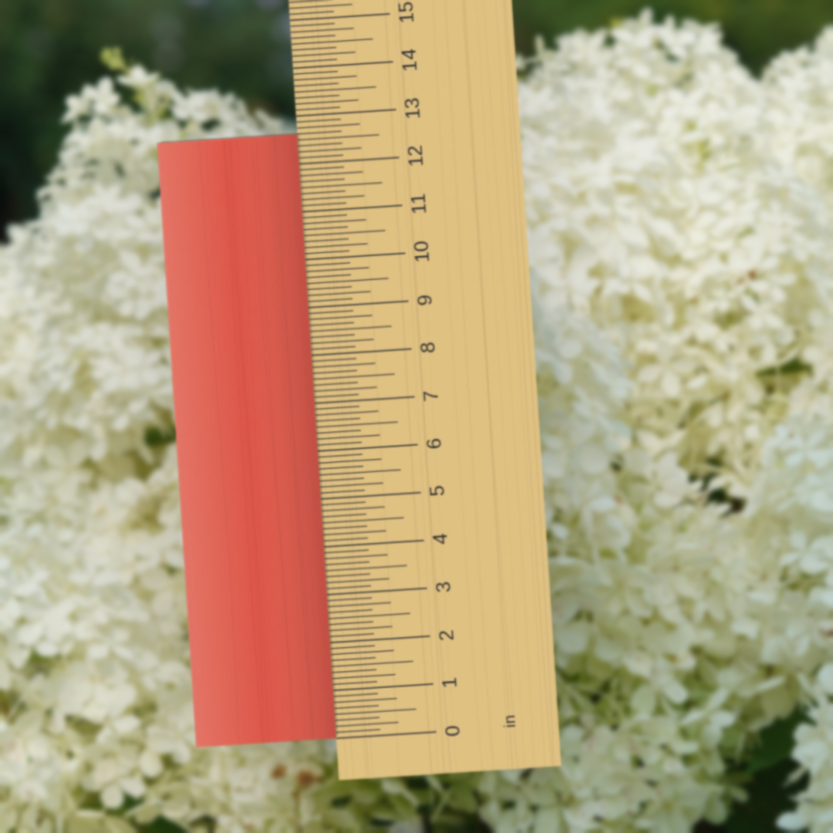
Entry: 12.625in
